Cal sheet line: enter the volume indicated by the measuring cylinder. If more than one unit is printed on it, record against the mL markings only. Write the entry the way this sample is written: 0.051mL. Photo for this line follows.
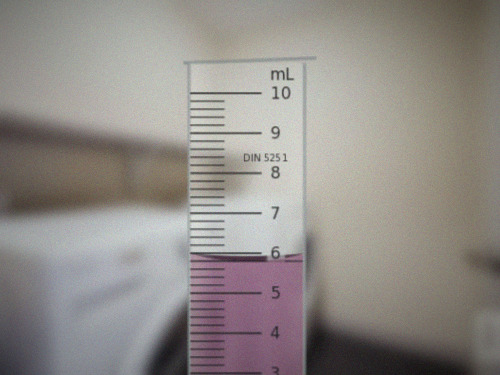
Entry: 5.8mL
